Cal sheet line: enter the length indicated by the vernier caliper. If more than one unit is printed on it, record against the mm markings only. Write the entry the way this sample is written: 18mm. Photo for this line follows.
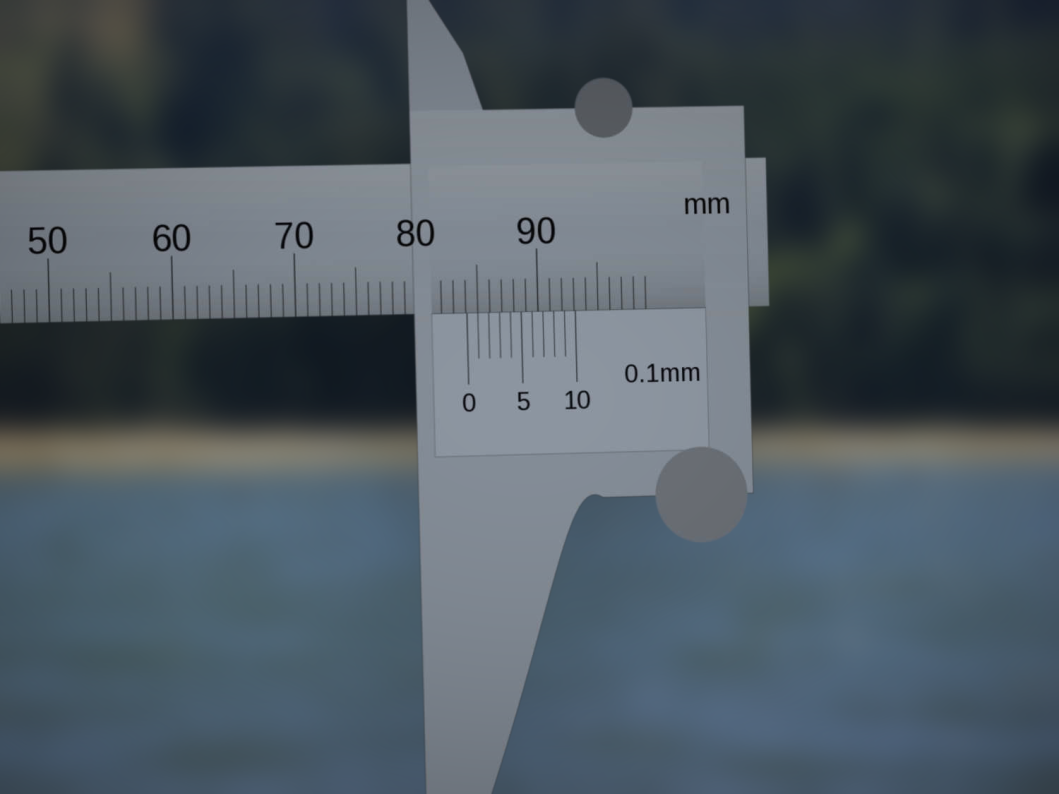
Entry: 84.1mm
